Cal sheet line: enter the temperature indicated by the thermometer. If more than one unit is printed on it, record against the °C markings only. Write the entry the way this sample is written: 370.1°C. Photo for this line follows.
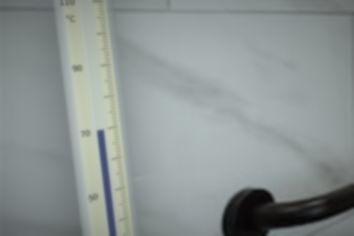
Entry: 70°C
